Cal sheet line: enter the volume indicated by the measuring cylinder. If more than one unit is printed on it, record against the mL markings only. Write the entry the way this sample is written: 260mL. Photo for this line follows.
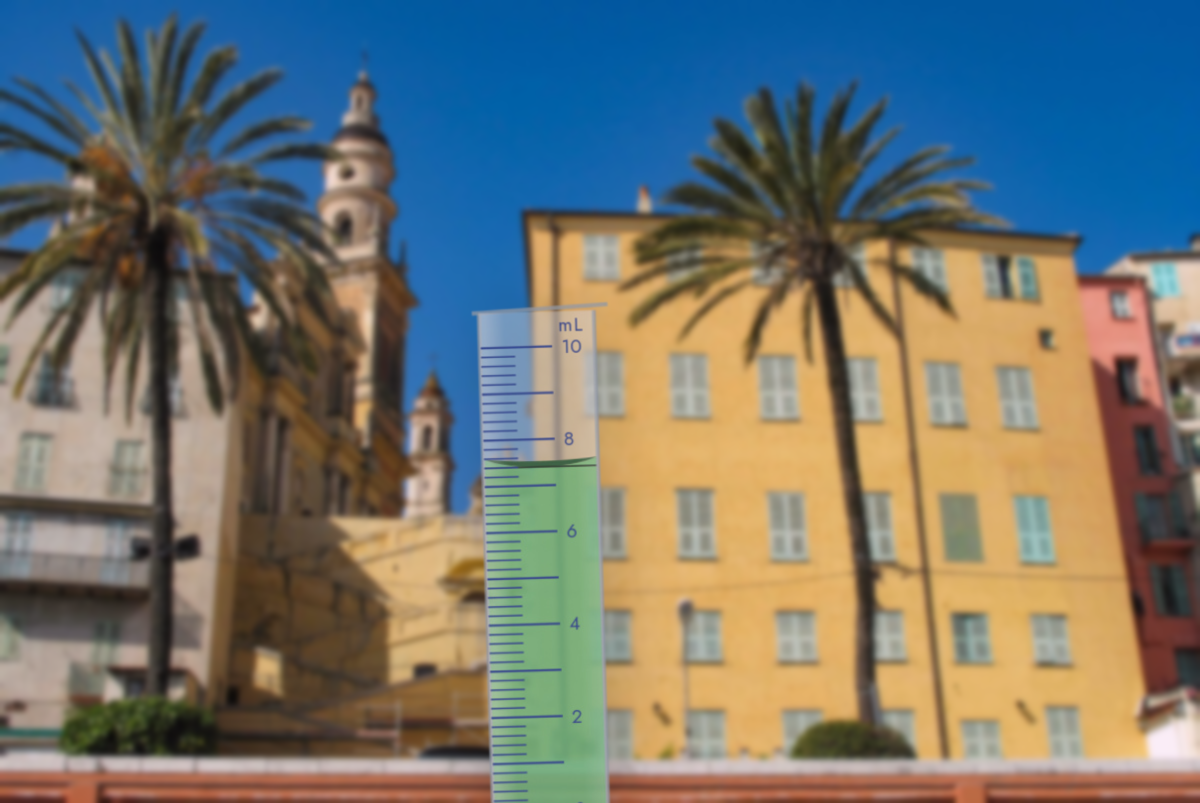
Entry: 7.4mL
